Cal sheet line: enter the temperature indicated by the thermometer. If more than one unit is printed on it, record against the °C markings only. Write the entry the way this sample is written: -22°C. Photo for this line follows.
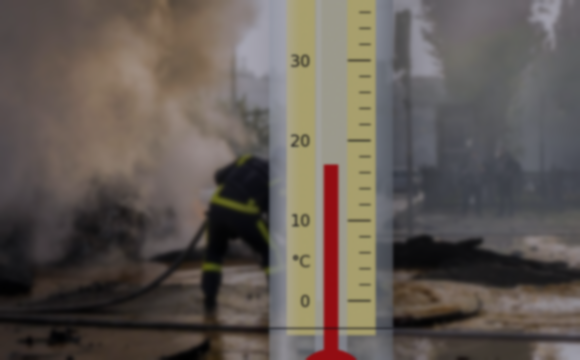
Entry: 17°C
